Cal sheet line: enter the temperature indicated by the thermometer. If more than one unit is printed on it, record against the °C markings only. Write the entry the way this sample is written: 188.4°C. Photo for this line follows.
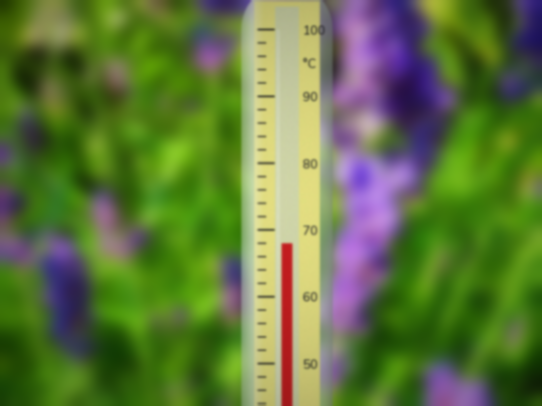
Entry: 68°C
